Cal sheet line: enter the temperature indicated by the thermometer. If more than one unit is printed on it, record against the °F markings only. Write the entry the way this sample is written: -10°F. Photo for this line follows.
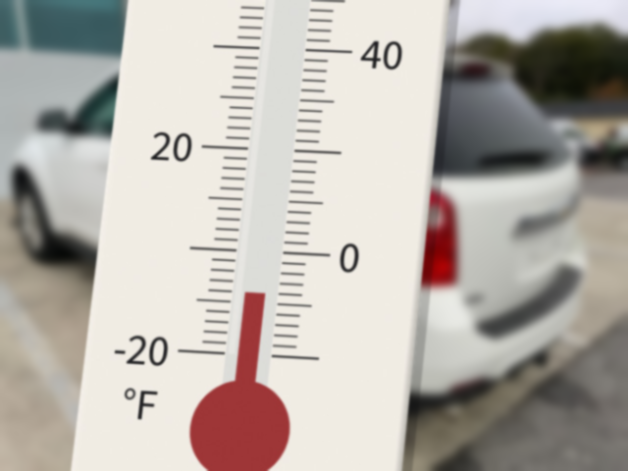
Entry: -8°F
